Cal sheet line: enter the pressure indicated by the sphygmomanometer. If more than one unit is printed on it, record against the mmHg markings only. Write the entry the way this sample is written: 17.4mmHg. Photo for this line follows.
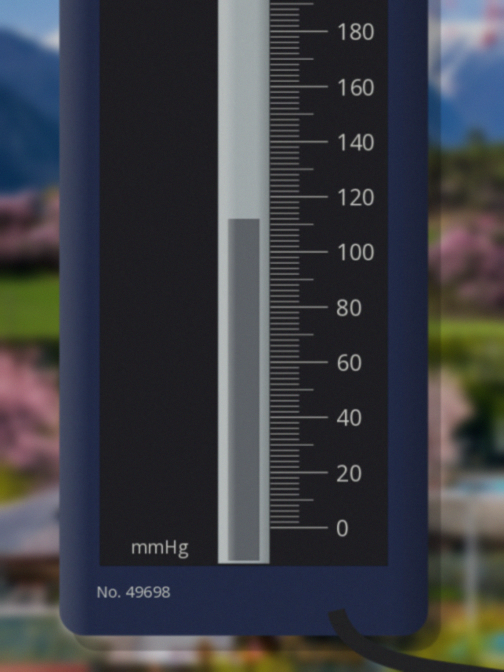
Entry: 112mmHg
